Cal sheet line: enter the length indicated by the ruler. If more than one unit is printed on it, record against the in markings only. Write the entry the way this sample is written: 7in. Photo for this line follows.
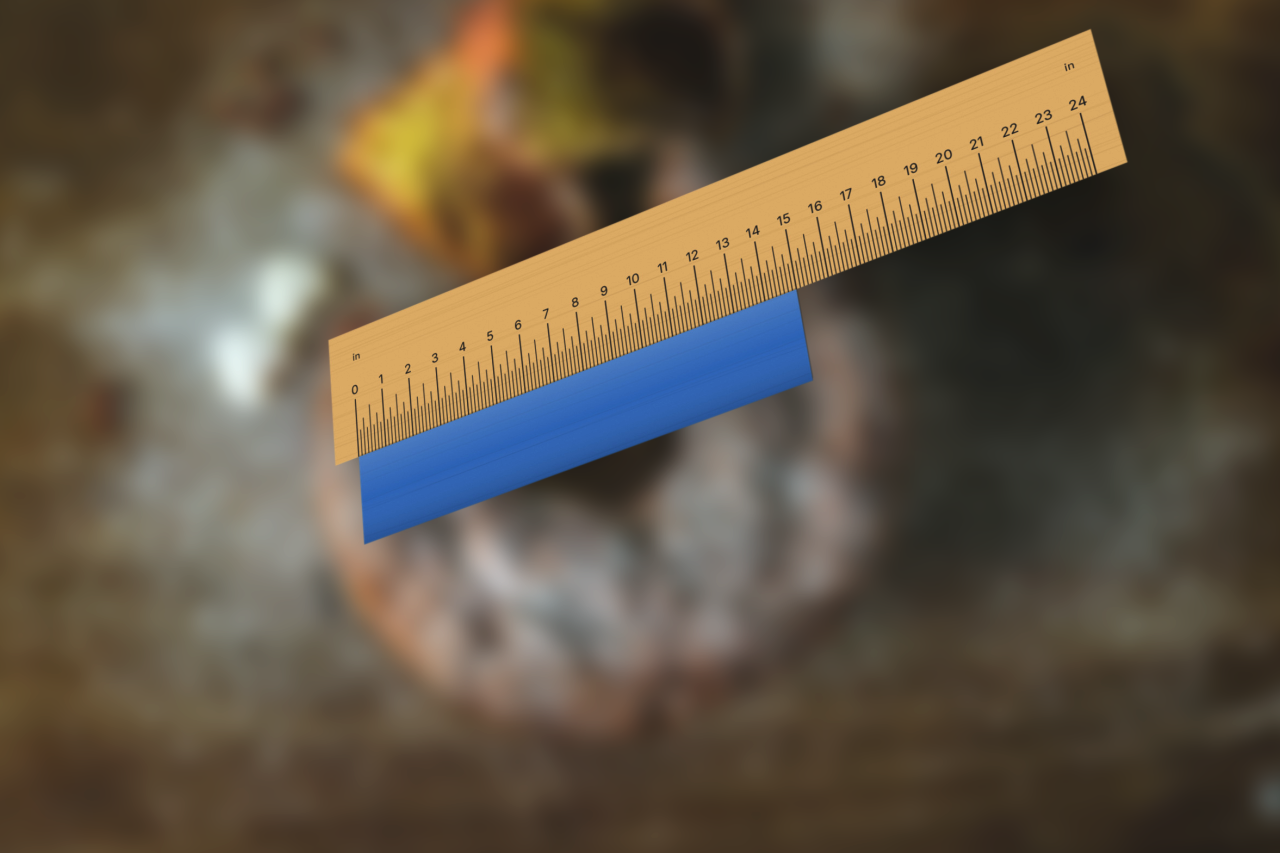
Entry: 15in
